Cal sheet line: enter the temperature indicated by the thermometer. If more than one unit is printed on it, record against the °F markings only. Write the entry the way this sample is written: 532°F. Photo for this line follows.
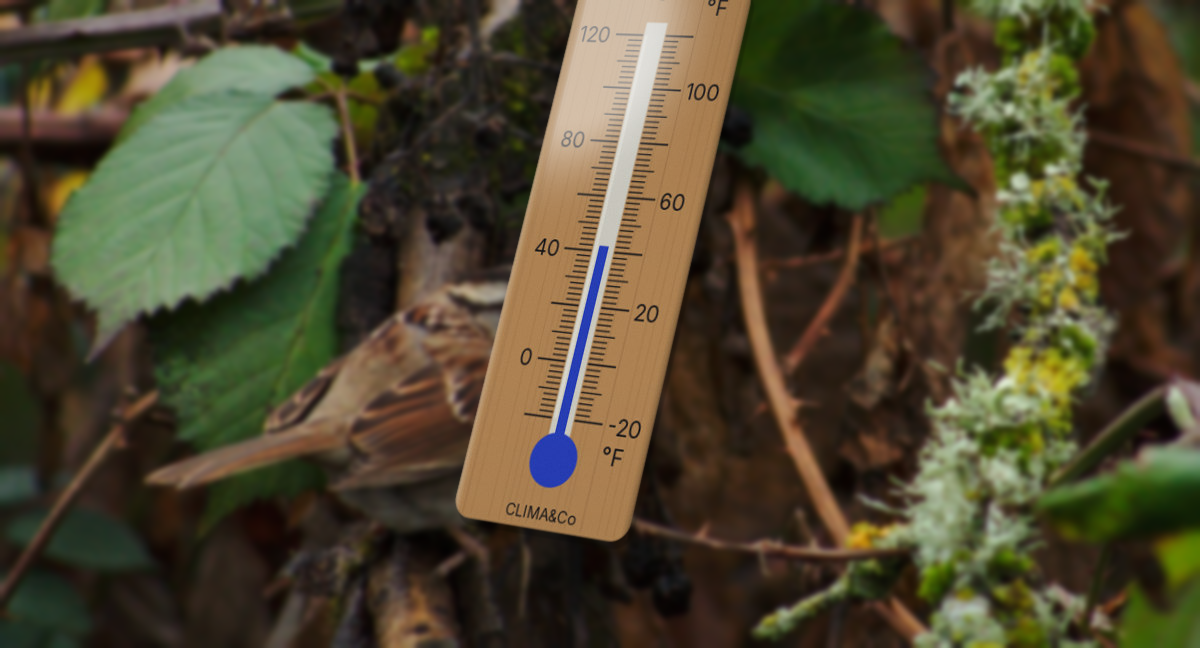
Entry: 42°F
